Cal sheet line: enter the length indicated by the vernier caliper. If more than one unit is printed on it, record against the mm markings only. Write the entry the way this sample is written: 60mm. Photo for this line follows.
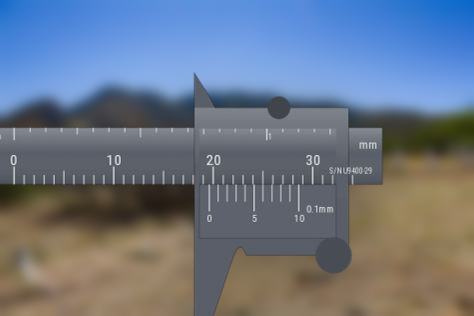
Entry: 19.6mm
